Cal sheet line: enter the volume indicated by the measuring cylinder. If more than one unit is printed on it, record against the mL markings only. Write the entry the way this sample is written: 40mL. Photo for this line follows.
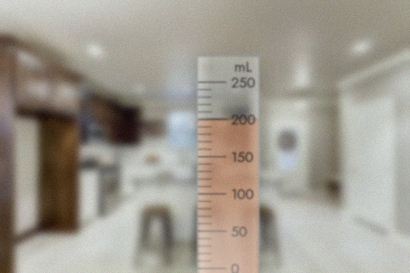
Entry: 200mL
